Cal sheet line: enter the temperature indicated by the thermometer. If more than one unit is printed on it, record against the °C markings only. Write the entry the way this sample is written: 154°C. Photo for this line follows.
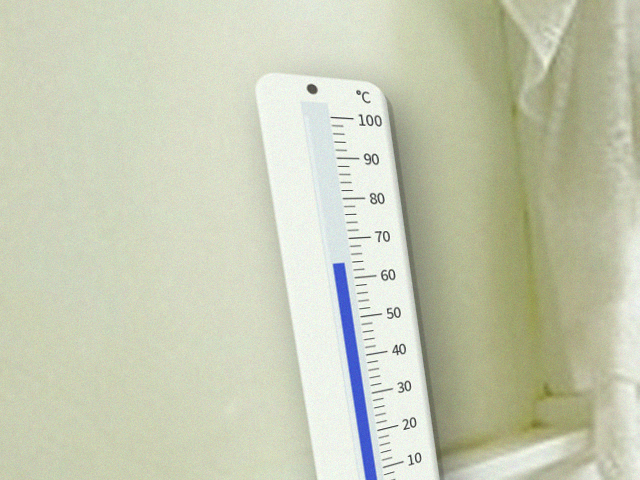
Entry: 64°C
